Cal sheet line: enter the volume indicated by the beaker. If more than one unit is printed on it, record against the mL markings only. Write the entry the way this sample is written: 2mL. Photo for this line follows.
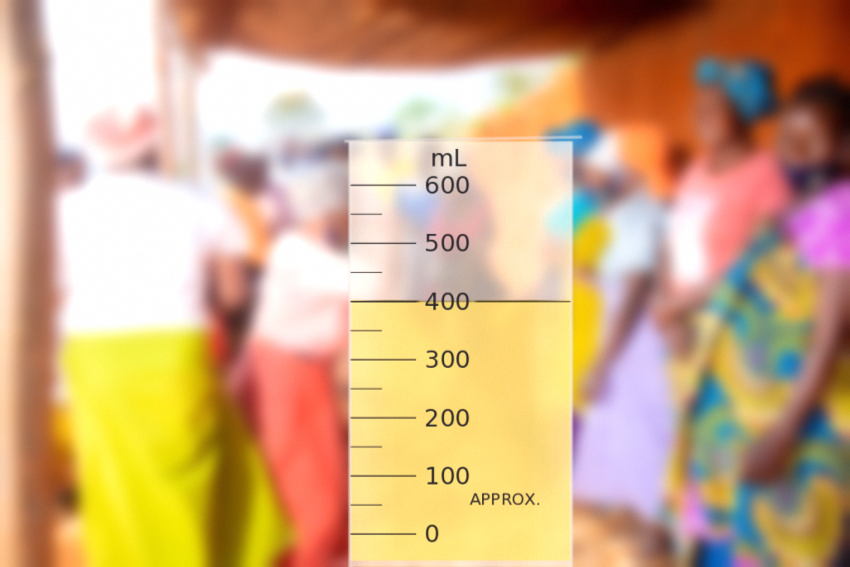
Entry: 400mL
